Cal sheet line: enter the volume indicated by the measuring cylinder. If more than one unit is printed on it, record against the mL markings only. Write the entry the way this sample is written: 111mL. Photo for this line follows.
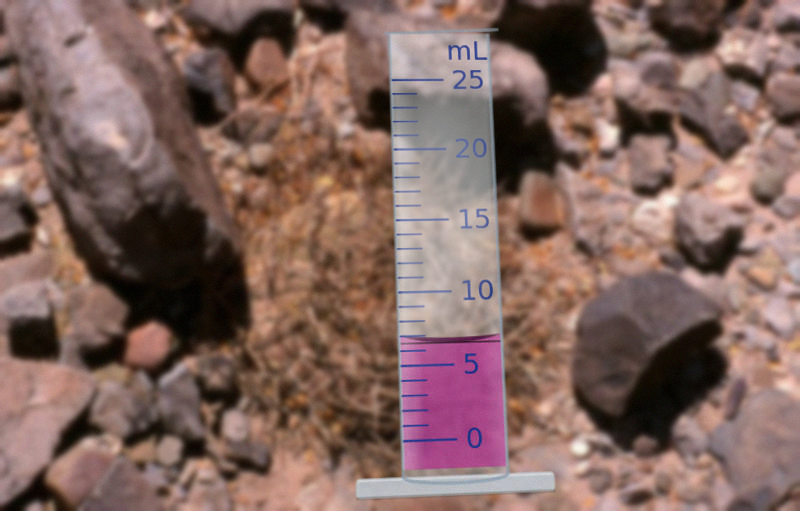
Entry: 6.5mL
